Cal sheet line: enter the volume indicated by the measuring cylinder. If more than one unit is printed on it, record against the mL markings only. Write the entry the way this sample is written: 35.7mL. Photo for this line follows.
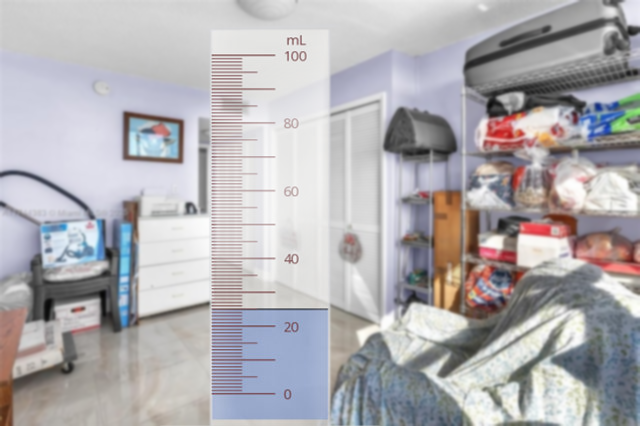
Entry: 25mL
